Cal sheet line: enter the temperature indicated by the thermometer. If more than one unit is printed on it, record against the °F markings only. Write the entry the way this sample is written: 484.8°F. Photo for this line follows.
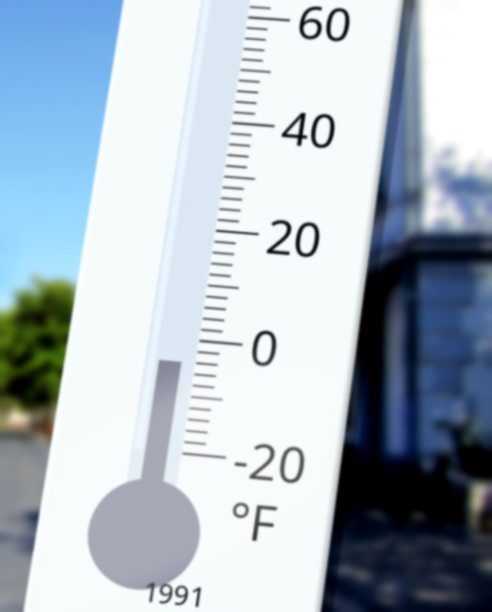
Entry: -4°F
